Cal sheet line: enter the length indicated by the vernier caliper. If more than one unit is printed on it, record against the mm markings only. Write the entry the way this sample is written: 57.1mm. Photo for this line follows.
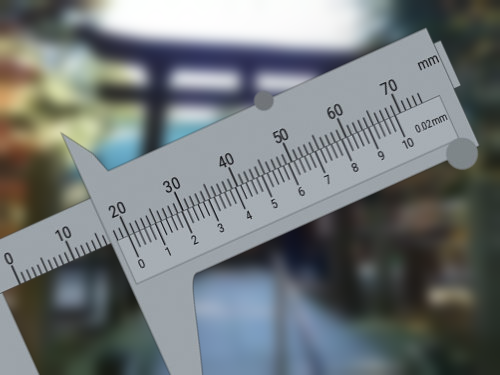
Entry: 20.0mm
